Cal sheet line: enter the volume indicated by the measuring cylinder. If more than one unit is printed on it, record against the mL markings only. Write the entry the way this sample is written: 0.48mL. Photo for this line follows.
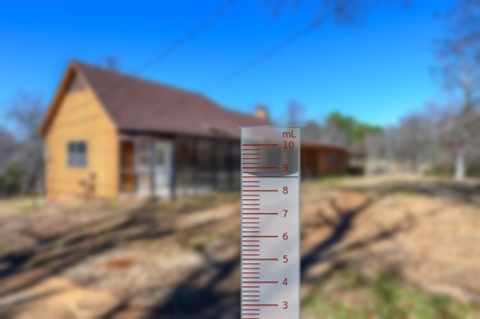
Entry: 8.6mL
